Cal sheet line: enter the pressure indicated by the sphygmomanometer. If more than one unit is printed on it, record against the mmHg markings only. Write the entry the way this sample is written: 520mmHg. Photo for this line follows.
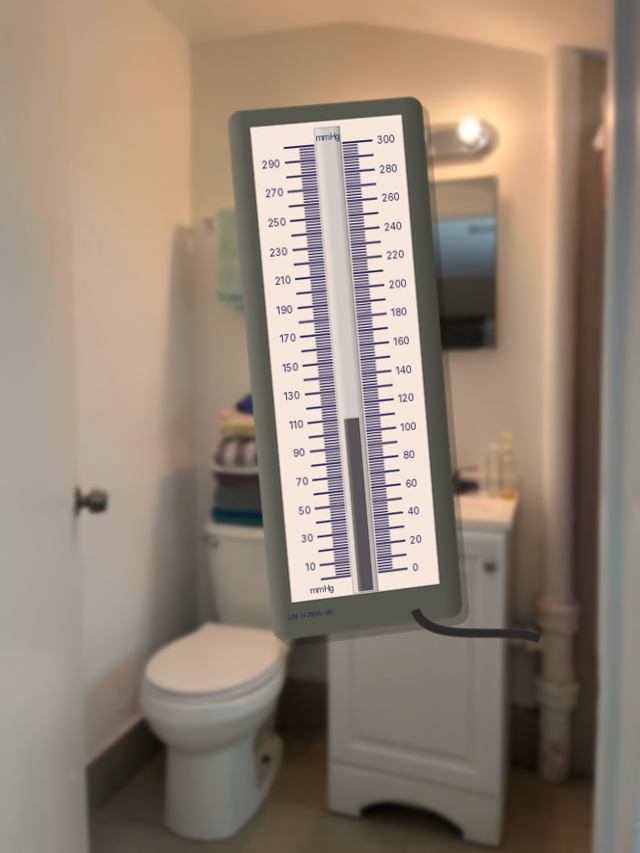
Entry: 110mmHg
